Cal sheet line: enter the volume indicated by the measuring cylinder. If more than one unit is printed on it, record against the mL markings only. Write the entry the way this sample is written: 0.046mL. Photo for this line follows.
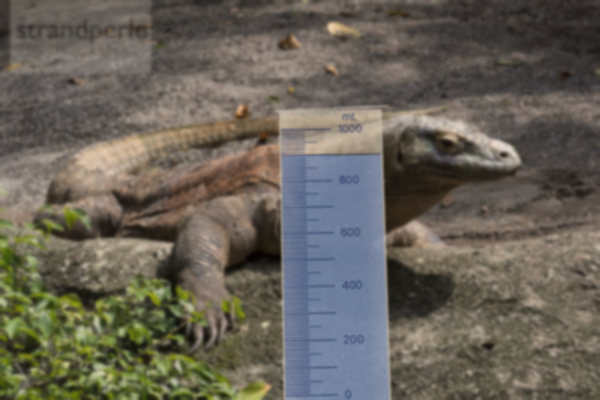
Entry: 900mL
